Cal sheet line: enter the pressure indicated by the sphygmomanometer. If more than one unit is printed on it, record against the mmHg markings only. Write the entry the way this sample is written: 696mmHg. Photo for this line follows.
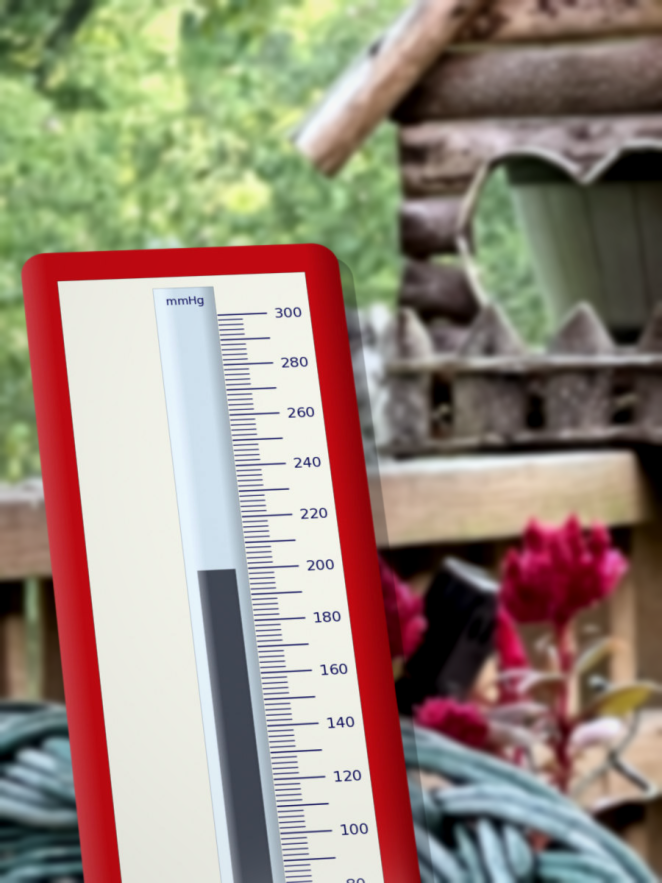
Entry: 200mmHg
